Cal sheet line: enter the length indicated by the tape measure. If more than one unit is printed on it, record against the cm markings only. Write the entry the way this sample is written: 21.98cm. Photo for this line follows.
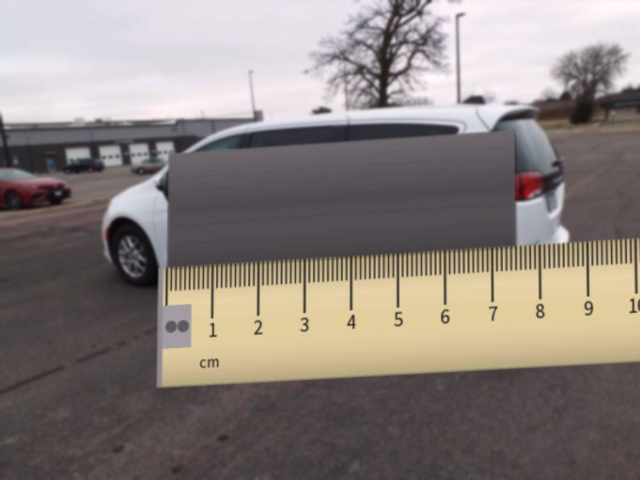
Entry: 7.5cm
